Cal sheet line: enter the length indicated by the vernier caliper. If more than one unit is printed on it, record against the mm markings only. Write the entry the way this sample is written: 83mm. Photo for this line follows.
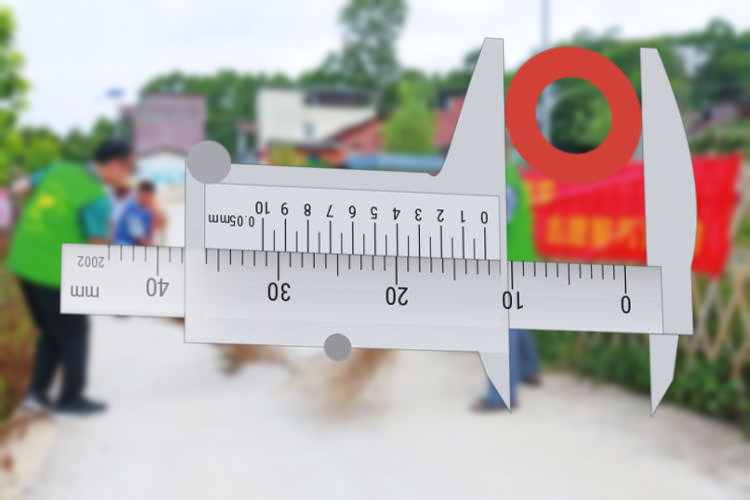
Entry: 12.3mm
